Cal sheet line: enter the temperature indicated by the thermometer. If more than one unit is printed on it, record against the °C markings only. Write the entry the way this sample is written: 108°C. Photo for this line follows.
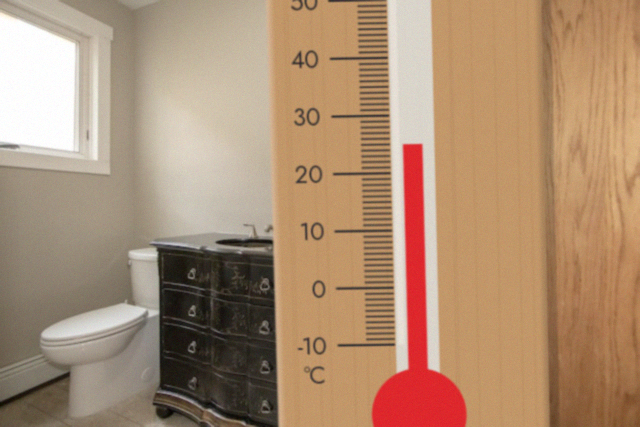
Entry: 25°C
